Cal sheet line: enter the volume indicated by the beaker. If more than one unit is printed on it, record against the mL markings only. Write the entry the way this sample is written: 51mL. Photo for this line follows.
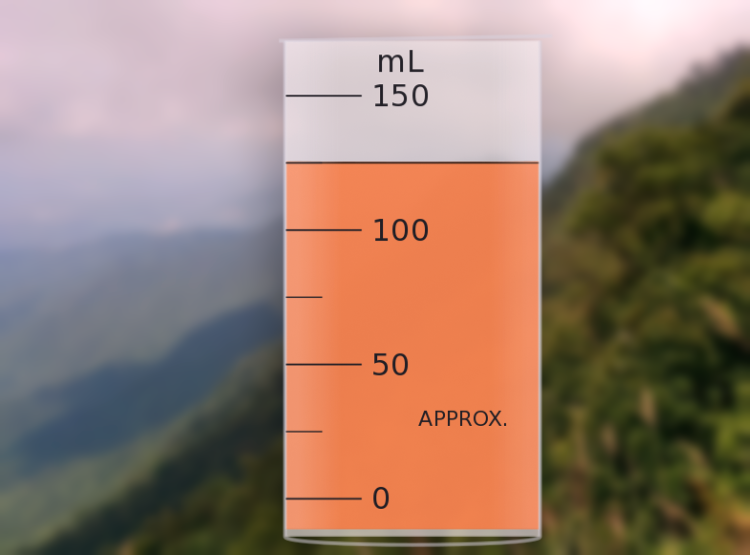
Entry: 125mL
